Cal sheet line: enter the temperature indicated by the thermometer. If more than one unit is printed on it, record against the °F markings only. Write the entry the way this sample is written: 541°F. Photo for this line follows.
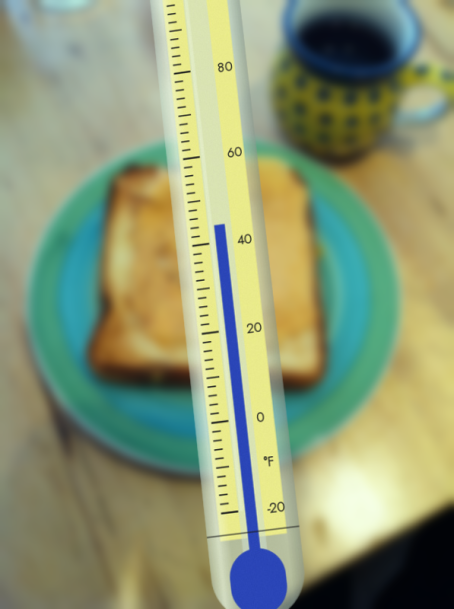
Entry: 44°F
